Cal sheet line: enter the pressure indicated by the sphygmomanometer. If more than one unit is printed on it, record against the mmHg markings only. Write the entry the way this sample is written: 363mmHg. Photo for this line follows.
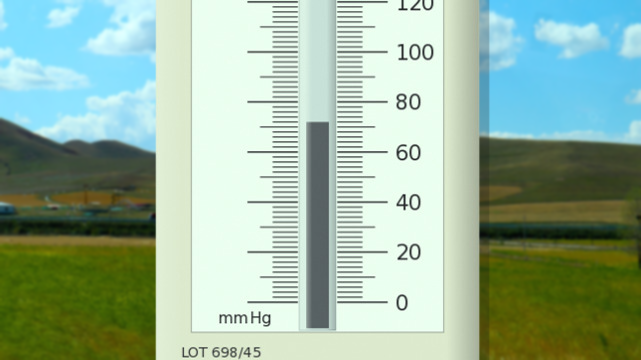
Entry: 72mmHg
